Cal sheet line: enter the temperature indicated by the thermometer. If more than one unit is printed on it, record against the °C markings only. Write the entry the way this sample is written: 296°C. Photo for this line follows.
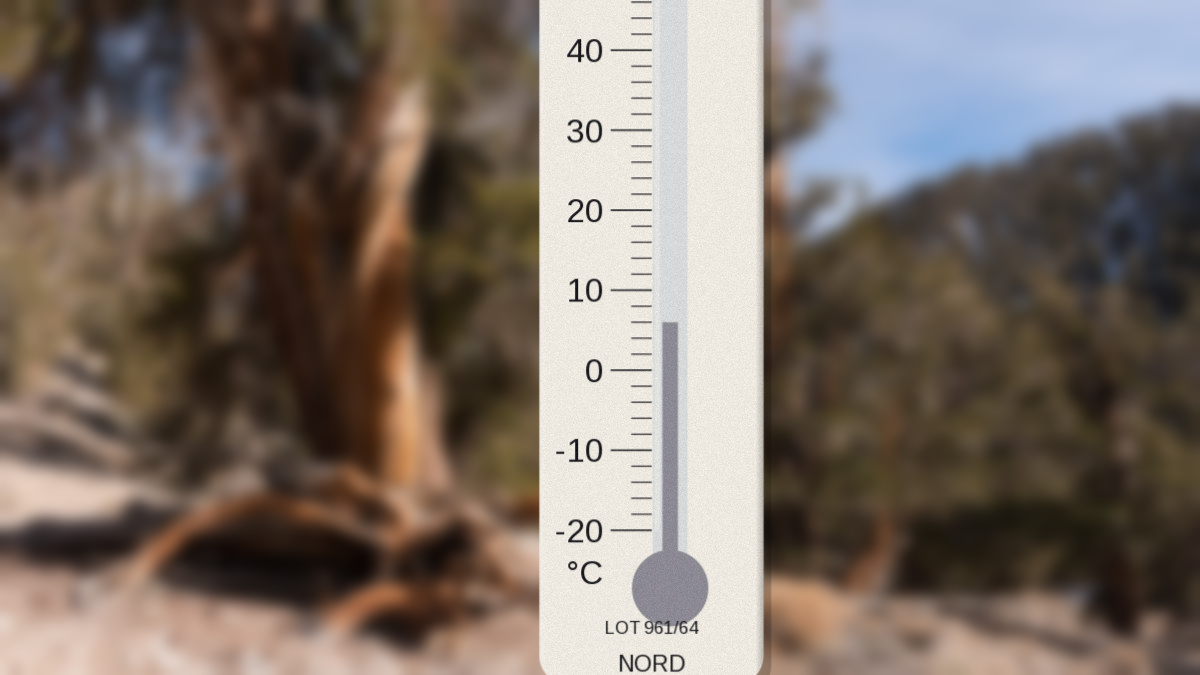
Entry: 6°C
